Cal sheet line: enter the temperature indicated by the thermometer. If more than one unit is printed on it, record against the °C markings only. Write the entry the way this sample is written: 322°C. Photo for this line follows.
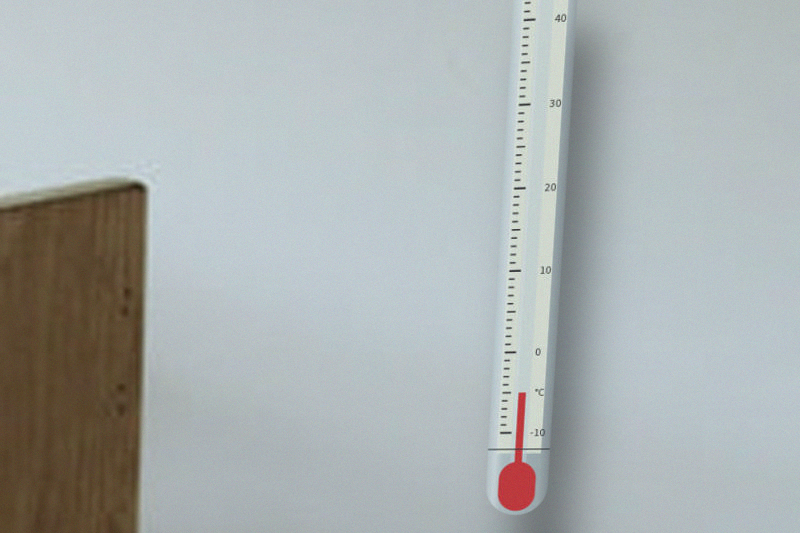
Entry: -5°C
